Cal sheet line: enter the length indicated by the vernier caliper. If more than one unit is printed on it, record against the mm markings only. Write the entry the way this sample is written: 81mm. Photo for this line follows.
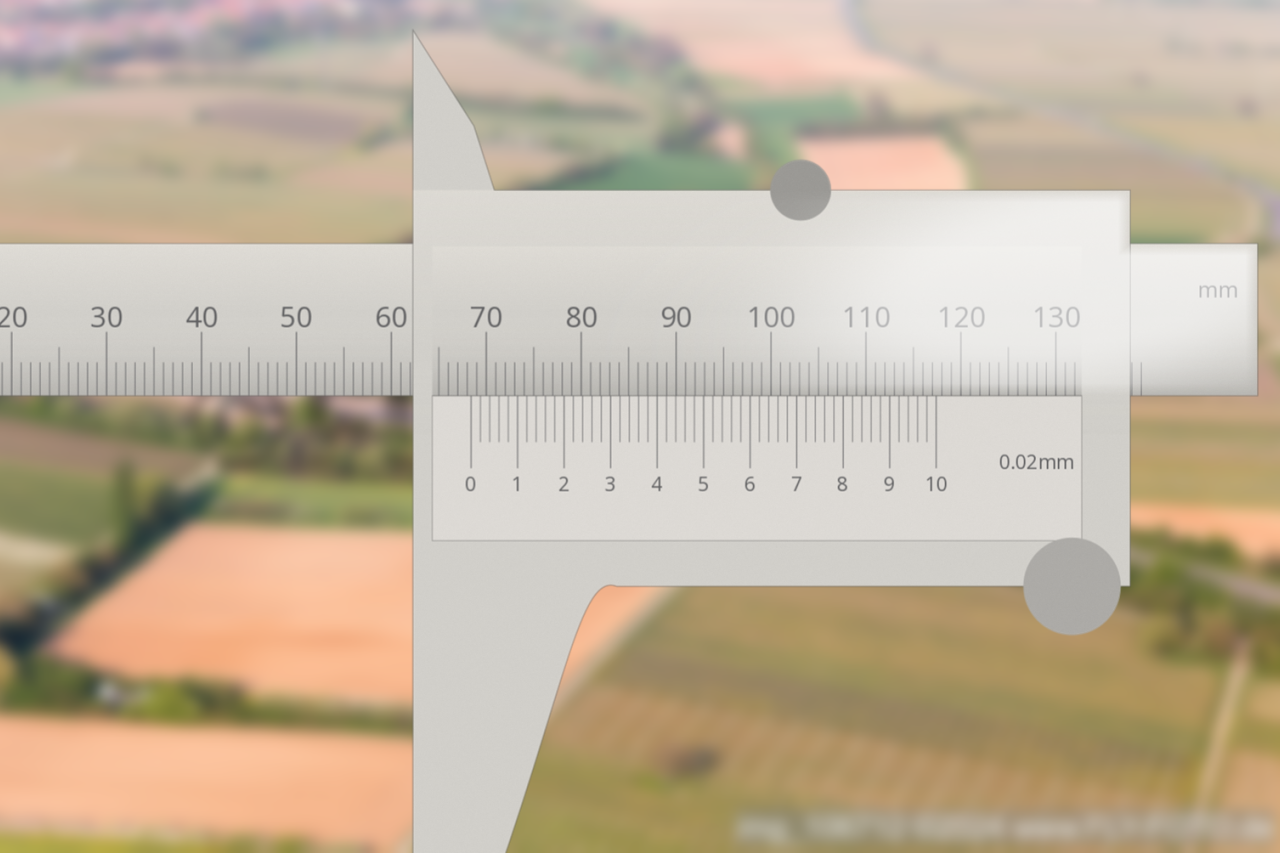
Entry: 68.4mm
